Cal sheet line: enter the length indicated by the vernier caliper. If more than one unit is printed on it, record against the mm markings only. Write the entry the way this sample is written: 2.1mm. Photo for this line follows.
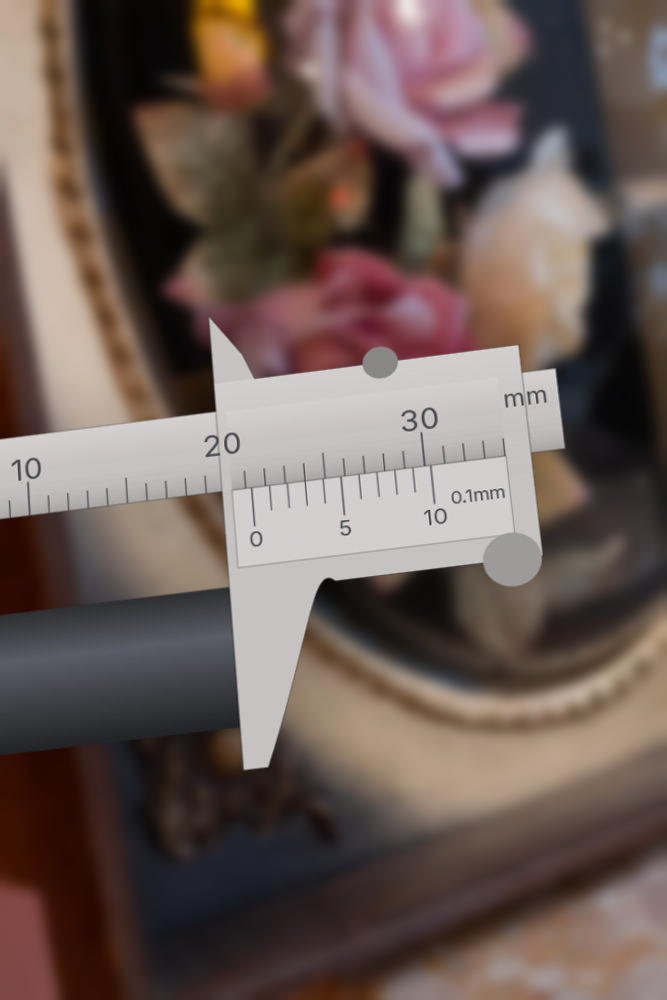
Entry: 21.3mm
